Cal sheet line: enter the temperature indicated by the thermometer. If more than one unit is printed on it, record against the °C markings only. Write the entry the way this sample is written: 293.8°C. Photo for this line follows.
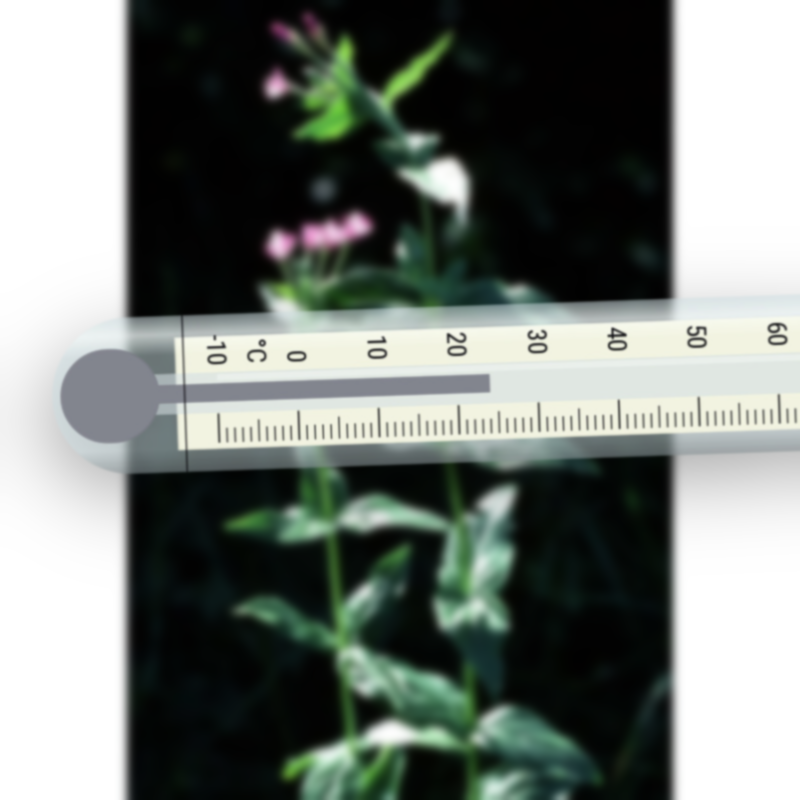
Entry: 24°C
